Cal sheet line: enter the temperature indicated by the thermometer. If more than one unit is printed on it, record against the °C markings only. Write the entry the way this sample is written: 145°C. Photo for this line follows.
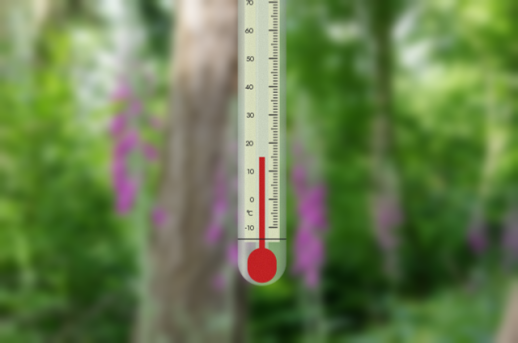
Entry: 15°C
